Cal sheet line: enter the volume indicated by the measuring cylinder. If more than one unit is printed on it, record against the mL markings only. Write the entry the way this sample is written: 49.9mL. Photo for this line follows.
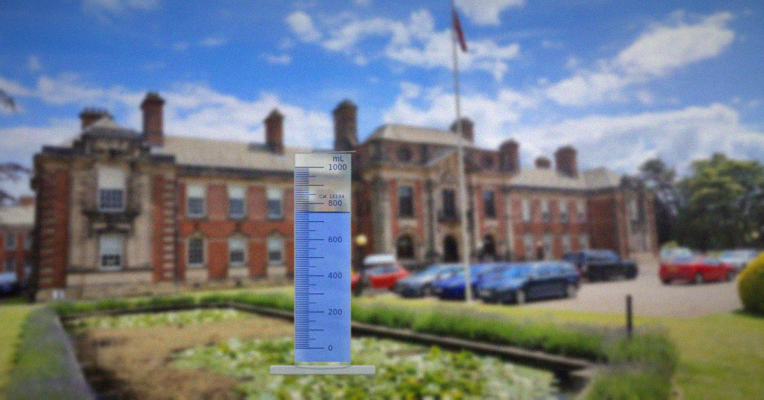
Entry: 750mL
